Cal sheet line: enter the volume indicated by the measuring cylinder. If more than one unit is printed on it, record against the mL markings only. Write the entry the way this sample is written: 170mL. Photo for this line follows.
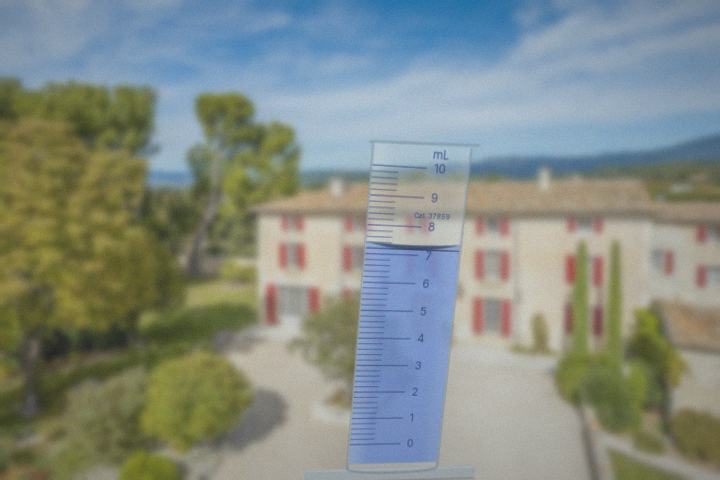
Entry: 7.2mL
